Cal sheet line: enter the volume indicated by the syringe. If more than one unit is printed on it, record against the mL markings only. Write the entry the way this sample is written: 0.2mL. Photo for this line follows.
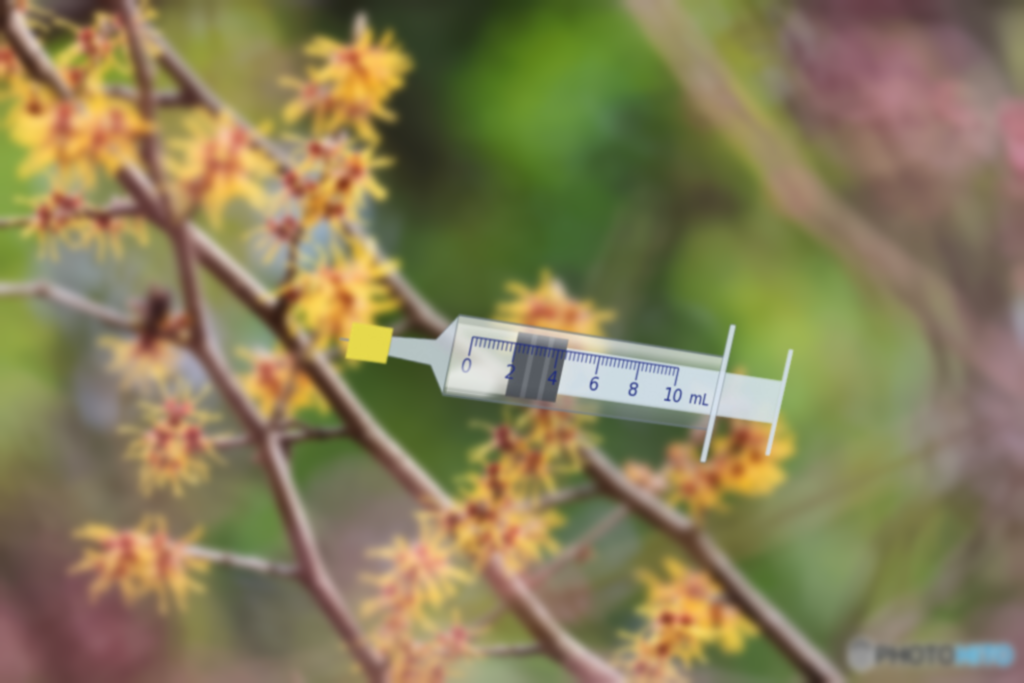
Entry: 2mL
